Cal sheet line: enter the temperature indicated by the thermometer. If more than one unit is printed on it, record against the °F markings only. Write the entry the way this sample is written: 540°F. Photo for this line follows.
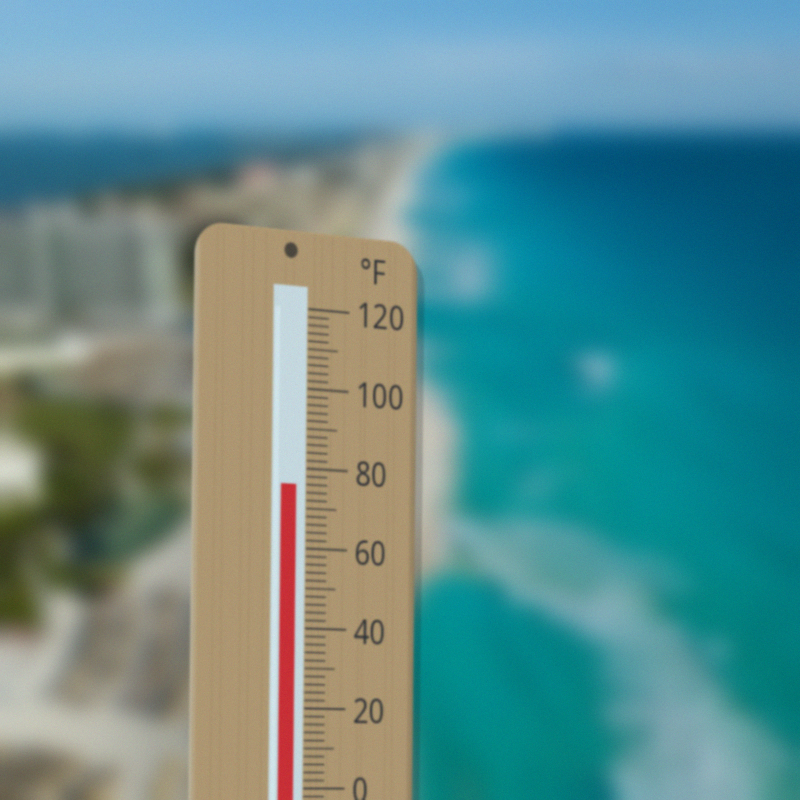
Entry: 76°F
